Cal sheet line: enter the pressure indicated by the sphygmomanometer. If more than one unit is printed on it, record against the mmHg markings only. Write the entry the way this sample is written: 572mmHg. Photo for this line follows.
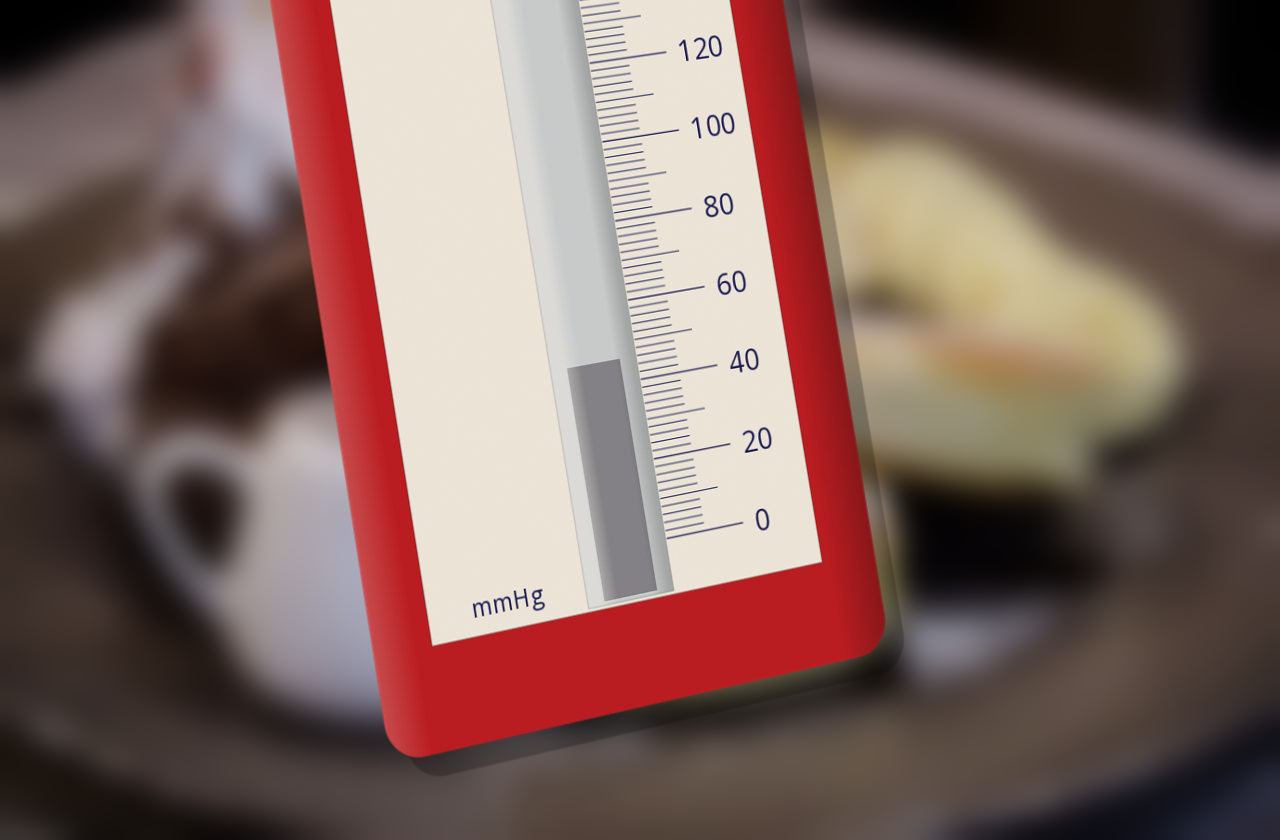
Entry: 46mmHg
